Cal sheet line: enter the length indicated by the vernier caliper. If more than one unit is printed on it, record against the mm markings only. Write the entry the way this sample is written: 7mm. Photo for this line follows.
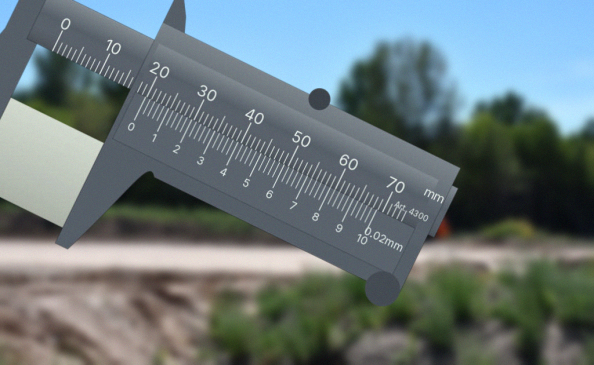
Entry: 19.8mm
